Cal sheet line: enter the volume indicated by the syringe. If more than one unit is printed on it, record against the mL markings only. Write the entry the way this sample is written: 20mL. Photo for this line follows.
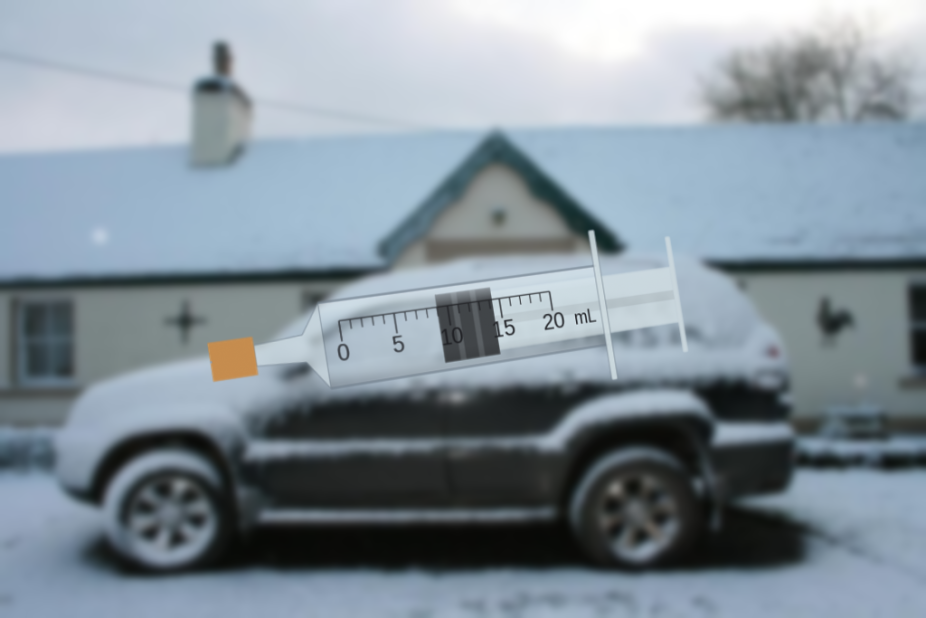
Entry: 9mL
